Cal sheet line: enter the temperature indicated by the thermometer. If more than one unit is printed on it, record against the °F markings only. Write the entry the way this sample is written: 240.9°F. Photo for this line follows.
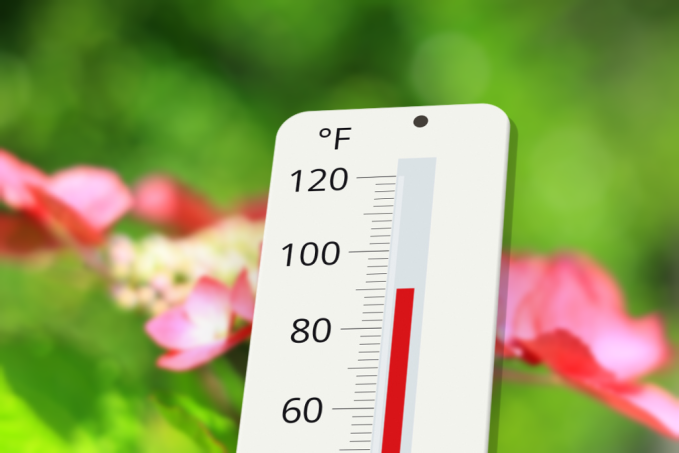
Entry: 90°F
